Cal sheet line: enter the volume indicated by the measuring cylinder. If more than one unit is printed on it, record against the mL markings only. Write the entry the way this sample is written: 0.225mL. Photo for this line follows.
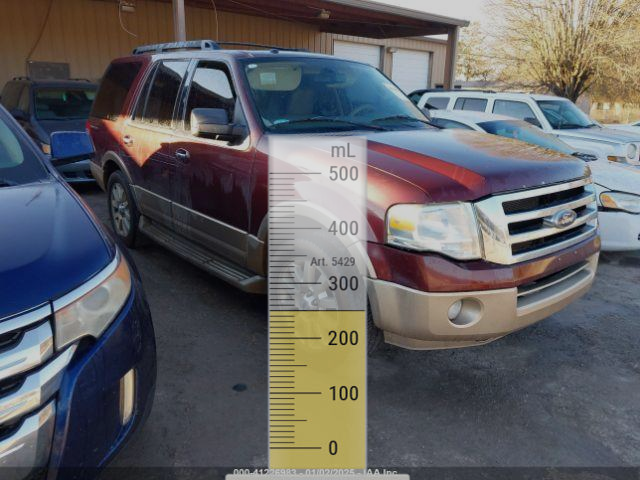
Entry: 250mL
